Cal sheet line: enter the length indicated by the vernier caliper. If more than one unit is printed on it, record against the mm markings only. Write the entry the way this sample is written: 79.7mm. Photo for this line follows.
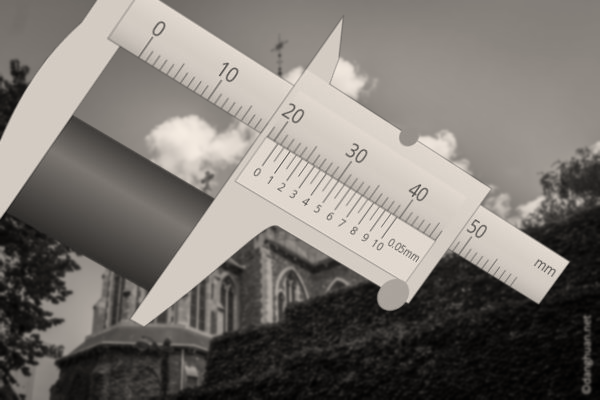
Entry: 20.6mm
